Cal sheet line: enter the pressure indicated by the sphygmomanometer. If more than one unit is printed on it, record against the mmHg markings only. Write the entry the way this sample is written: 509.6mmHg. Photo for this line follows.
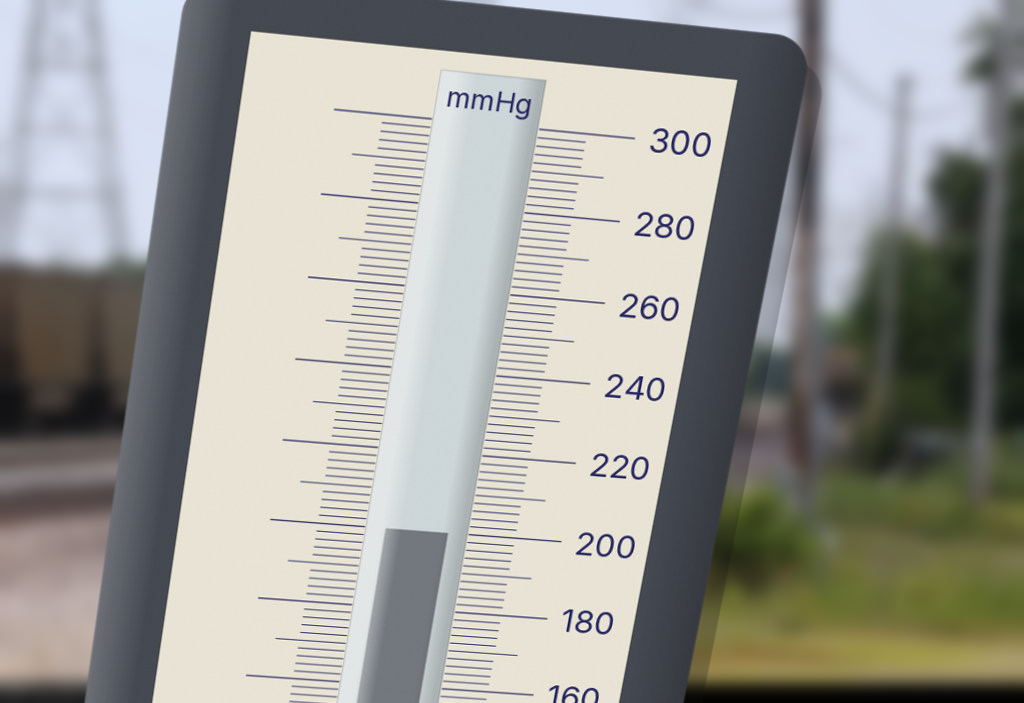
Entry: 200mmHg
